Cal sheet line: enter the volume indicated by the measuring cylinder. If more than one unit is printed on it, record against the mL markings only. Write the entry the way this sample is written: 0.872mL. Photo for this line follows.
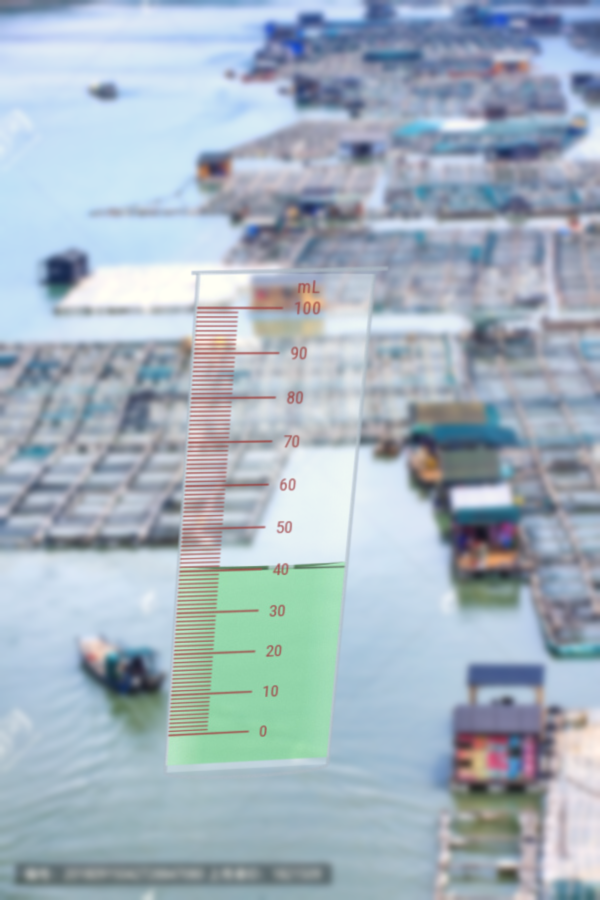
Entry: 40mL
